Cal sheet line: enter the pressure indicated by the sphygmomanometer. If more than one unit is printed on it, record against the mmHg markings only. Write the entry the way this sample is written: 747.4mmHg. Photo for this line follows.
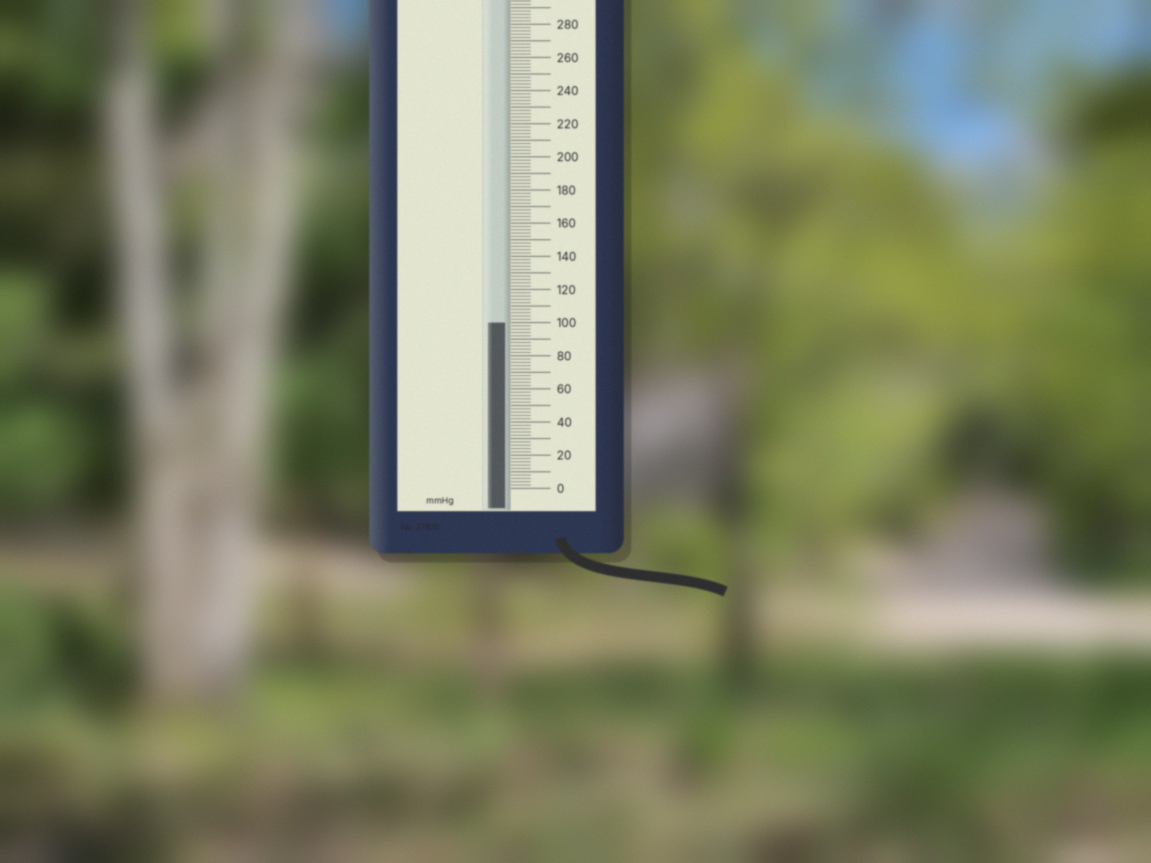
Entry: 100mmHg
